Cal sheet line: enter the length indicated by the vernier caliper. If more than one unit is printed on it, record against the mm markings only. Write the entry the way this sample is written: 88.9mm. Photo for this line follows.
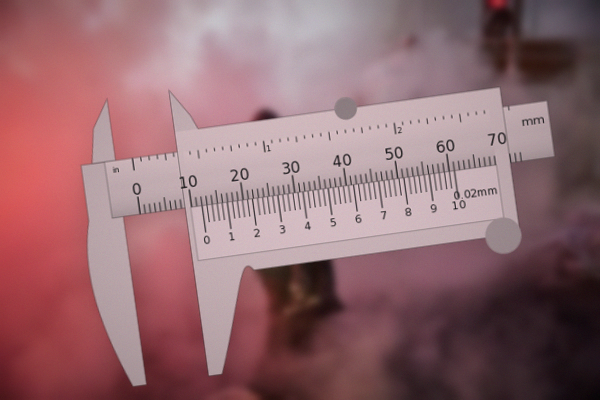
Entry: 12.0mm
